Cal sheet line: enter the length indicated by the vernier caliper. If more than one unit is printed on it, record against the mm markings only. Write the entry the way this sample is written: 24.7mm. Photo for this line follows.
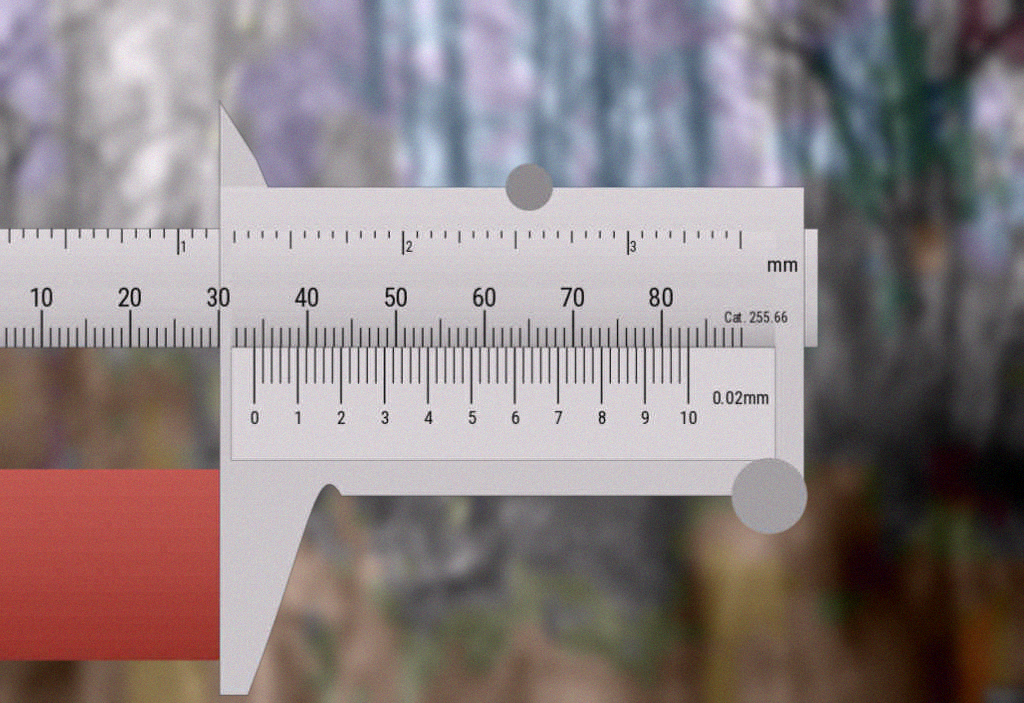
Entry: 34.0mm
